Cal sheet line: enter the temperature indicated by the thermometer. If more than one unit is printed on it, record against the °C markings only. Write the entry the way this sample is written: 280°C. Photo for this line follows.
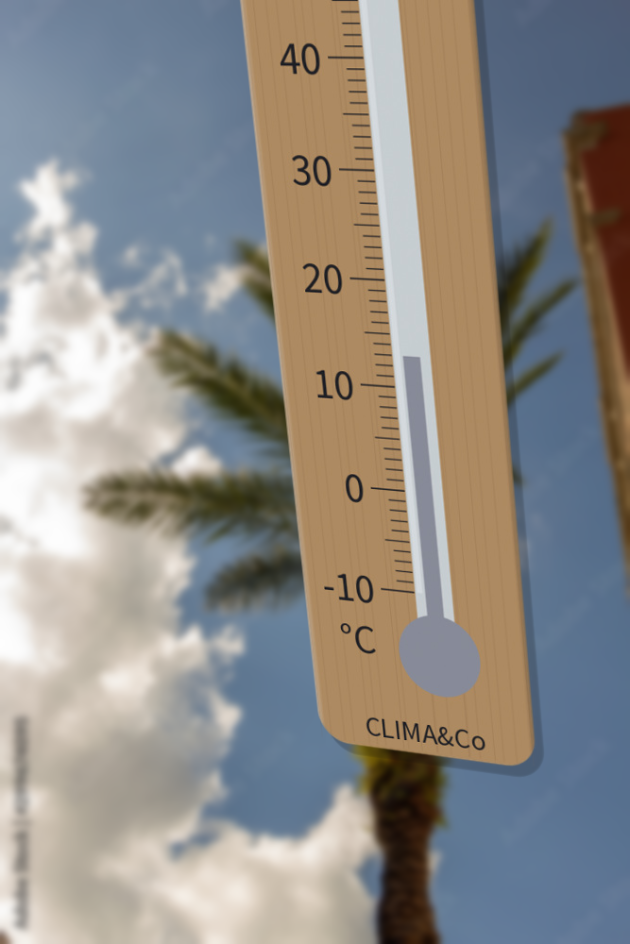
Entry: 13°C
